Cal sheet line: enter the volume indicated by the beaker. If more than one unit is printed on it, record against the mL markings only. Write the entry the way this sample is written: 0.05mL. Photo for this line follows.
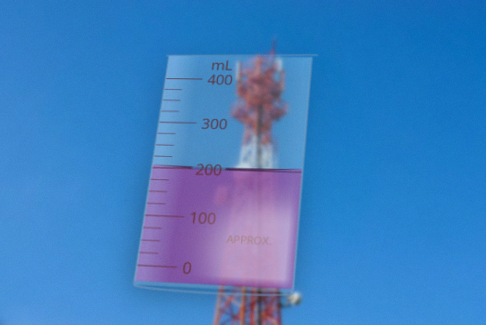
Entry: 200mL
